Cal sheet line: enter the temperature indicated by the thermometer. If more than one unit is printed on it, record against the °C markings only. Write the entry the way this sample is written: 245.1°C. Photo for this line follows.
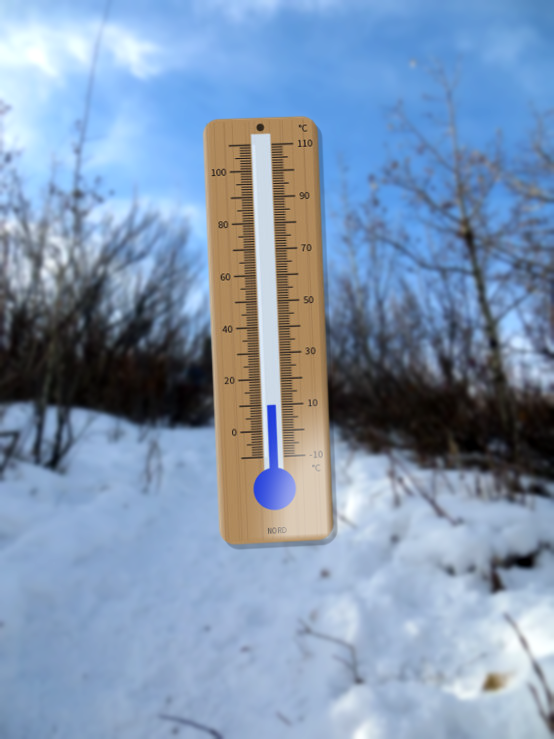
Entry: 10°C
